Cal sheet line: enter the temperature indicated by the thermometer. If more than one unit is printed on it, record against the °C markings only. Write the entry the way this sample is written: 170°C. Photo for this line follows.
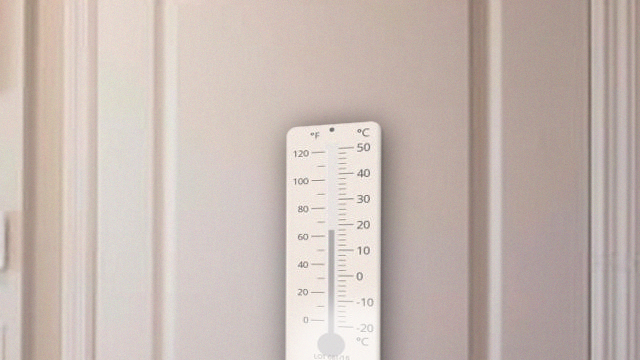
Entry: 18°C
